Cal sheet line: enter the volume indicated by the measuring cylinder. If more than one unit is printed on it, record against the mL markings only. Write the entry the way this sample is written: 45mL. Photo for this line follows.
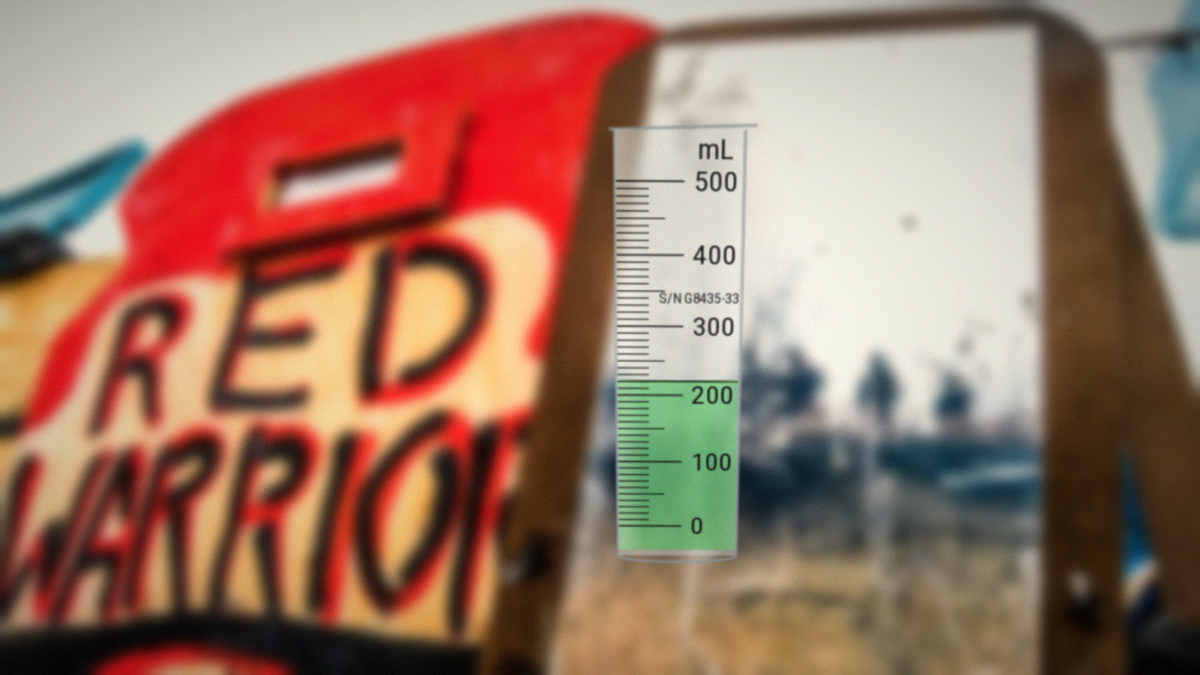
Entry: 220mL
